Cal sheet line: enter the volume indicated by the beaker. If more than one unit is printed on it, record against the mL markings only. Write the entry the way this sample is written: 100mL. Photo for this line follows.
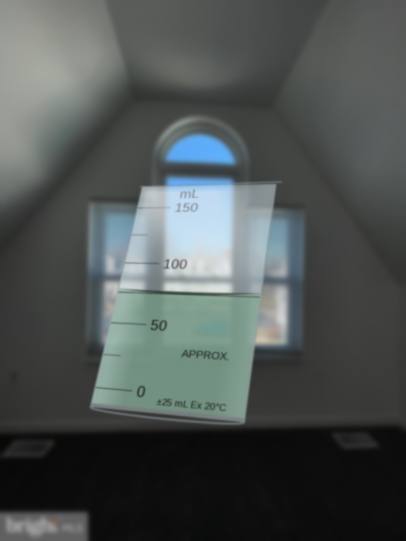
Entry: 75mL
